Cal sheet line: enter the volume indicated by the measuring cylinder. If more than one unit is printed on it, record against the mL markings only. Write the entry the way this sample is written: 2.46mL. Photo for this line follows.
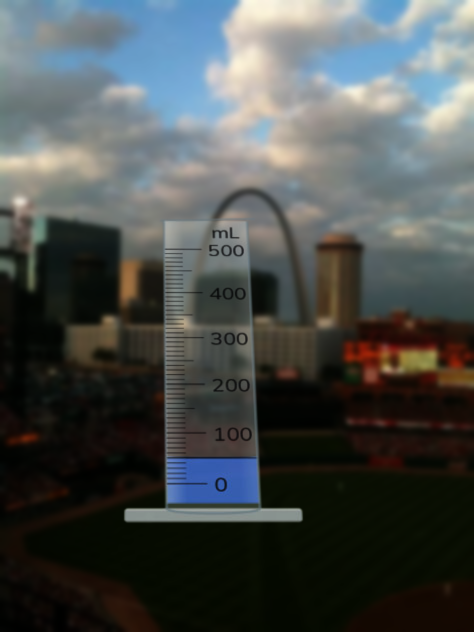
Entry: 50mL
